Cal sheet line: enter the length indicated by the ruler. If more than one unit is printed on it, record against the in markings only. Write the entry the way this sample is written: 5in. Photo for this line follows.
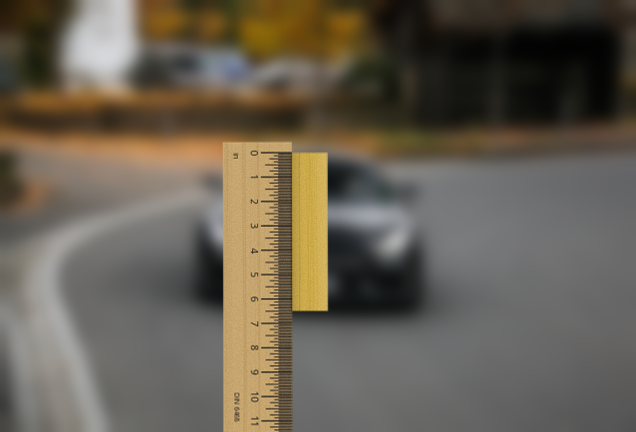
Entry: 6.5in
